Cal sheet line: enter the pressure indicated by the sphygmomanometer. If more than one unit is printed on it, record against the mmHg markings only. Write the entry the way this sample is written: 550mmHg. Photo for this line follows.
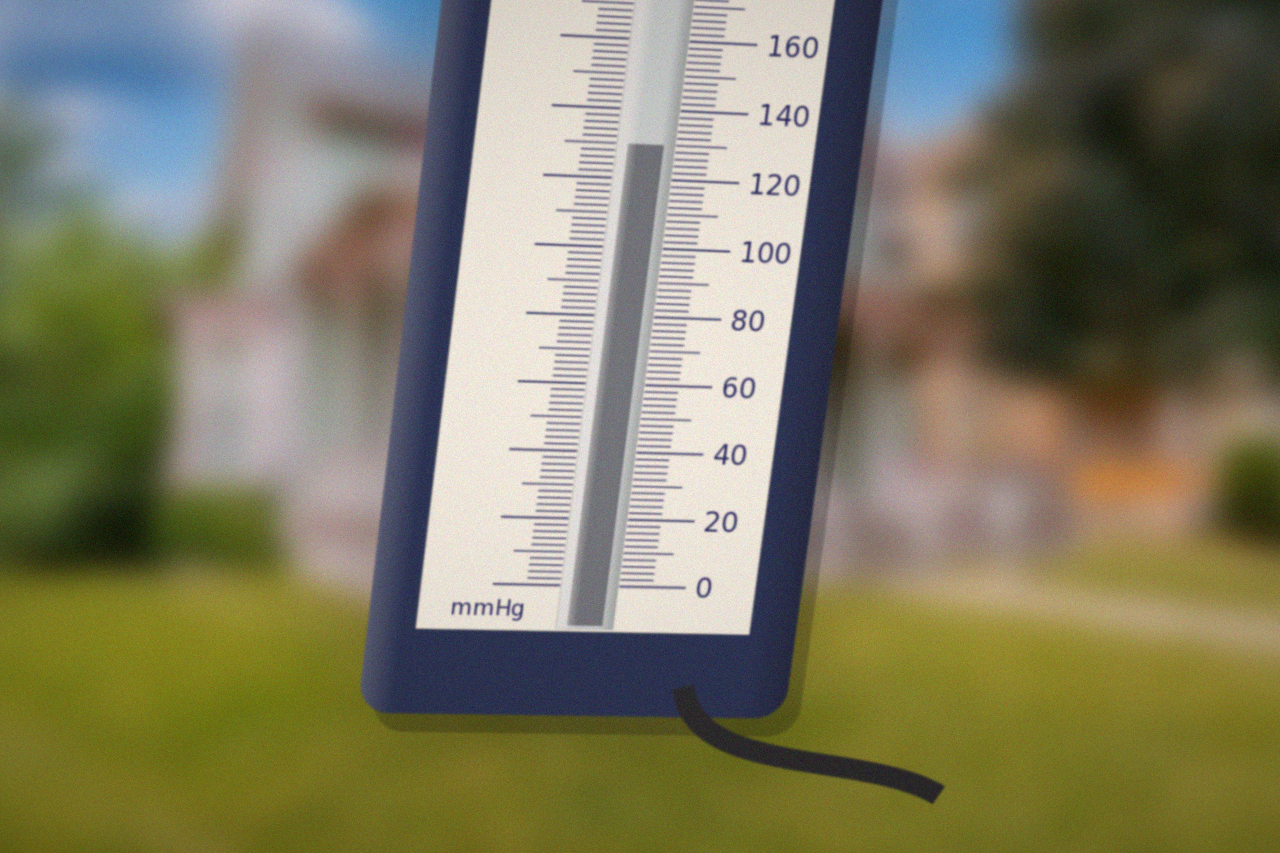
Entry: 130mmHg
